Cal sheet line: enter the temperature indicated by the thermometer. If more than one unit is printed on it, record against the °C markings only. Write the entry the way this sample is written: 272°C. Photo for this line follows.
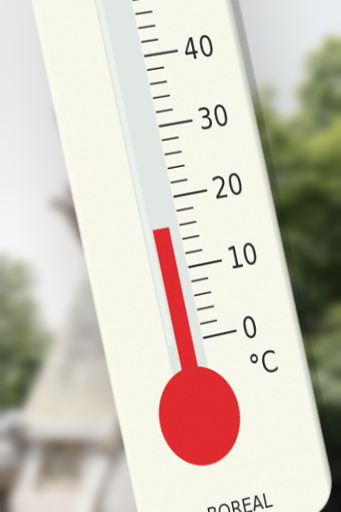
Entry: 16°C
